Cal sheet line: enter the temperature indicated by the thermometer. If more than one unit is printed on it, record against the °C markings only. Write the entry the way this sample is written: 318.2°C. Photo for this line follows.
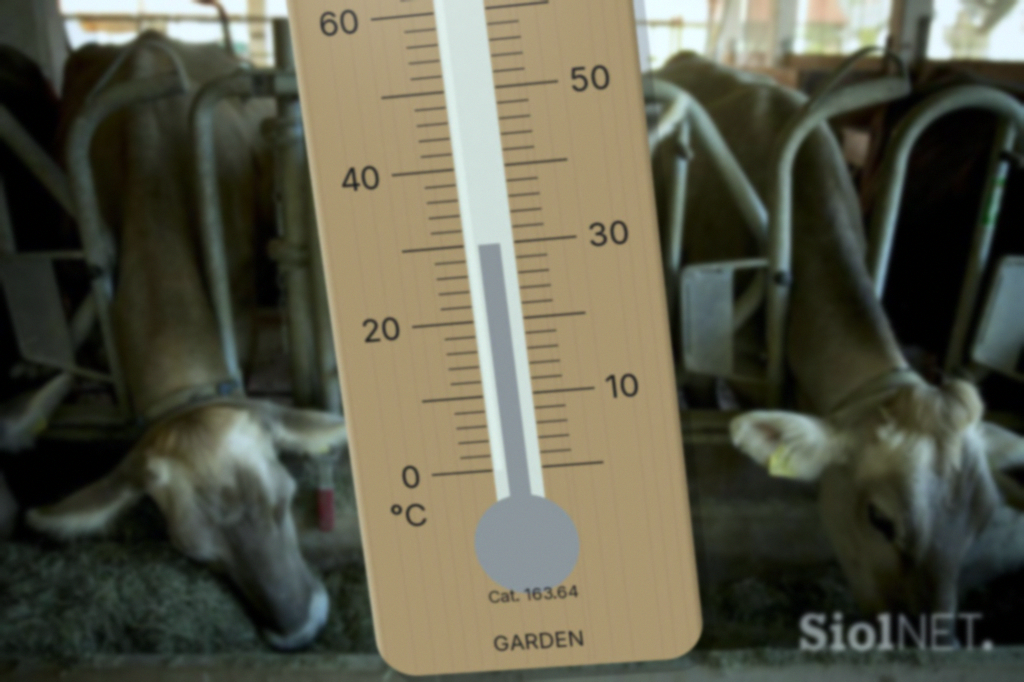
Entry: 30°C
